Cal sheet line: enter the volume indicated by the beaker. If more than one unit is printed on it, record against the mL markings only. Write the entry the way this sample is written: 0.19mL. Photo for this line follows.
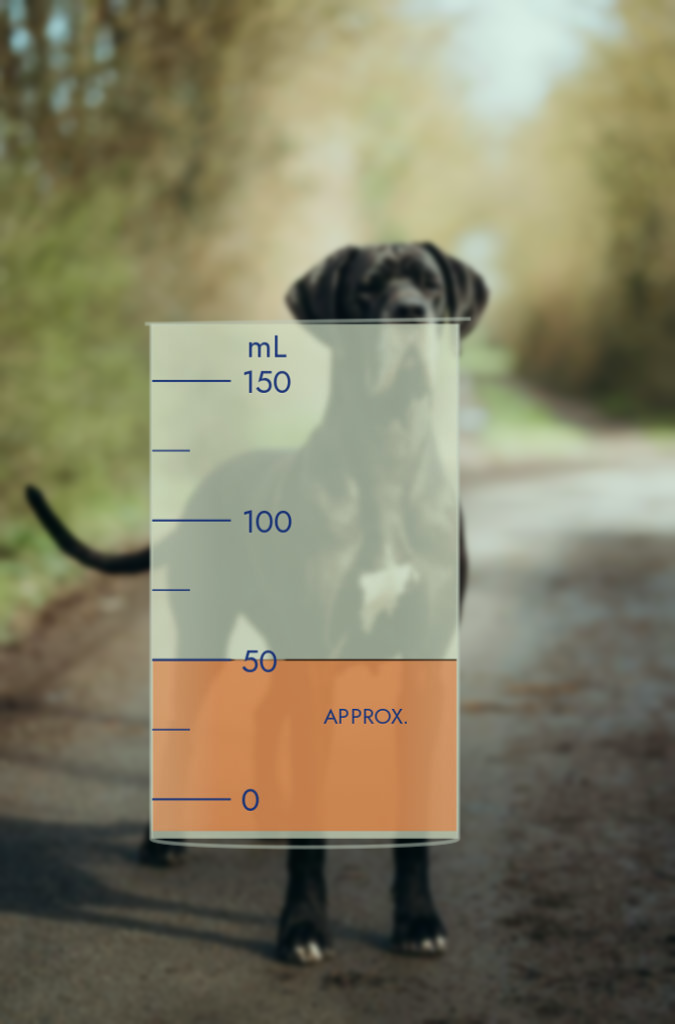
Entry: 50mL
